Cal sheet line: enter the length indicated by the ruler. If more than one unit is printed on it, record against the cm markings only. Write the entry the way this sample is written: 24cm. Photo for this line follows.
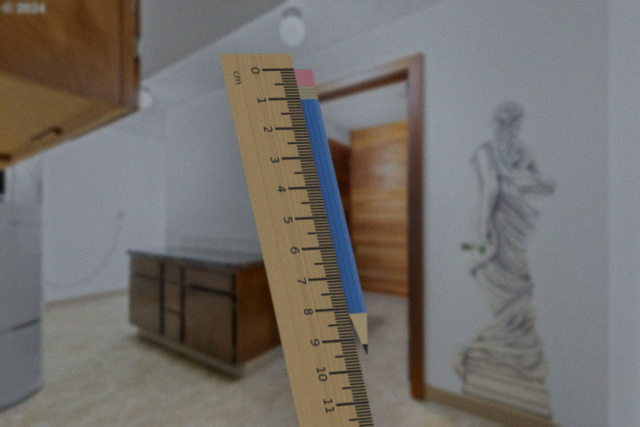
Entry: 9.5cm
